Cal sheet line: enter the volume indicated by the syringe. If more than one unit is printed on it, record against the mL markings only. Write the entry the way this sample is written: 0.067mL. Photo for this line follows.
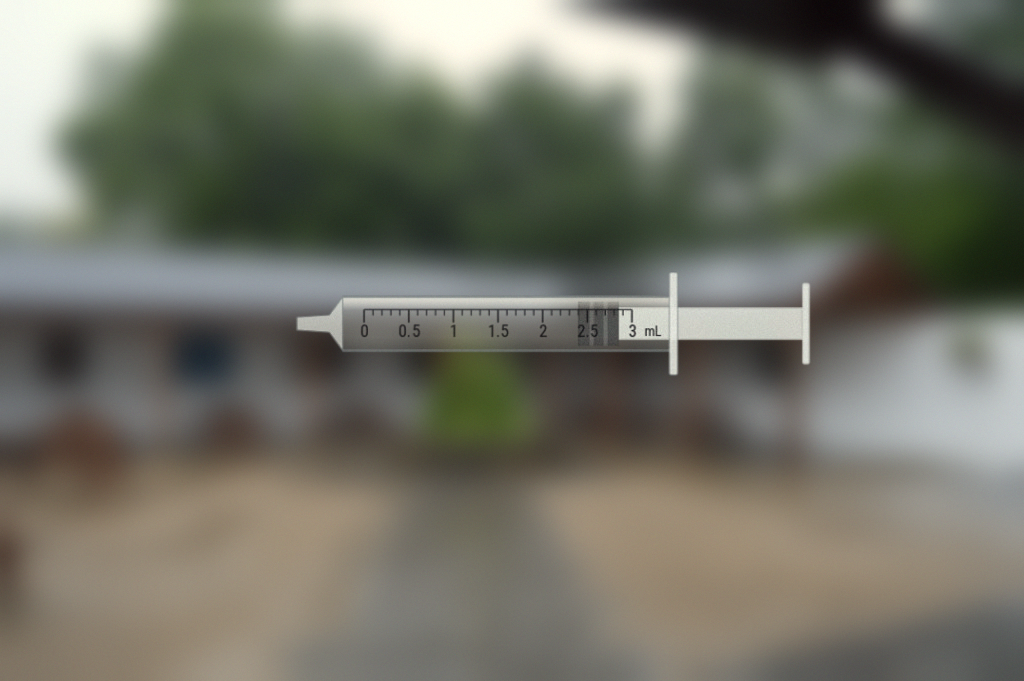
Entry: 2.4mL
